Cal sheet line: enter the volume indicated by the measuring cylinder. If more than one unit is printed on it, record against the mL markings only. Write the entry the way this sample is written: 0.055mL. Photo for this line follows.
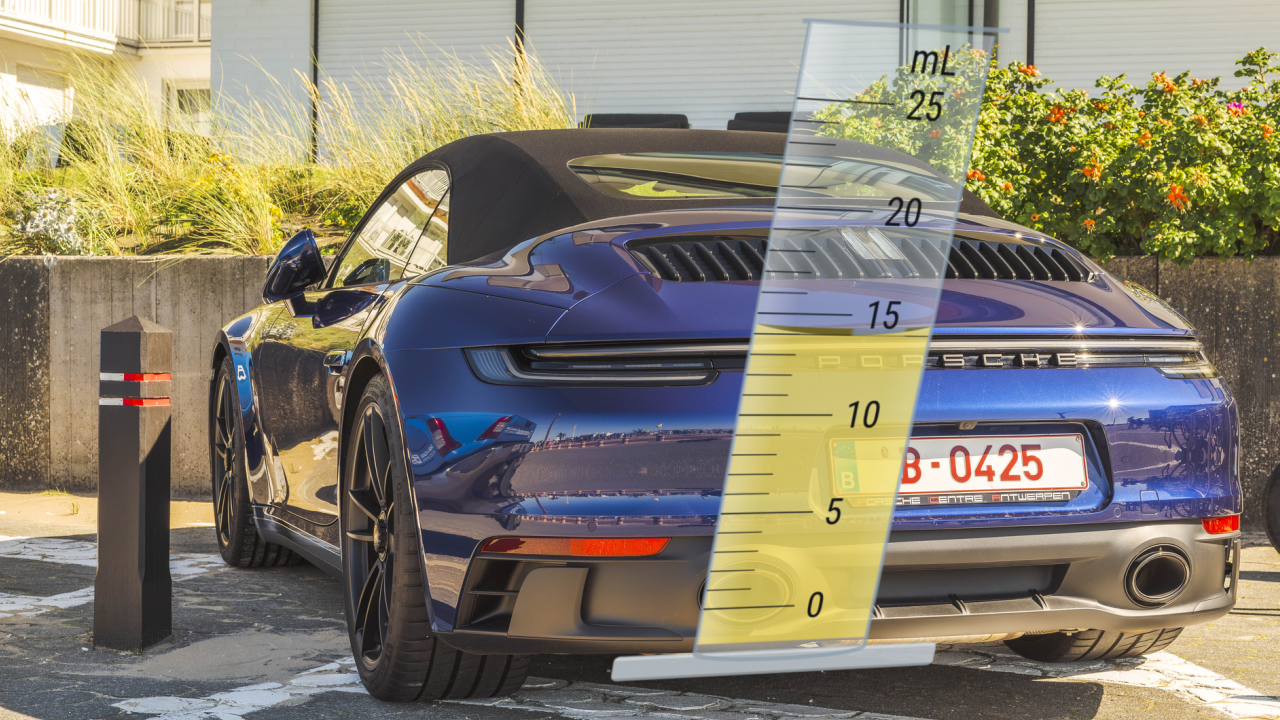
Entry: 14mL
